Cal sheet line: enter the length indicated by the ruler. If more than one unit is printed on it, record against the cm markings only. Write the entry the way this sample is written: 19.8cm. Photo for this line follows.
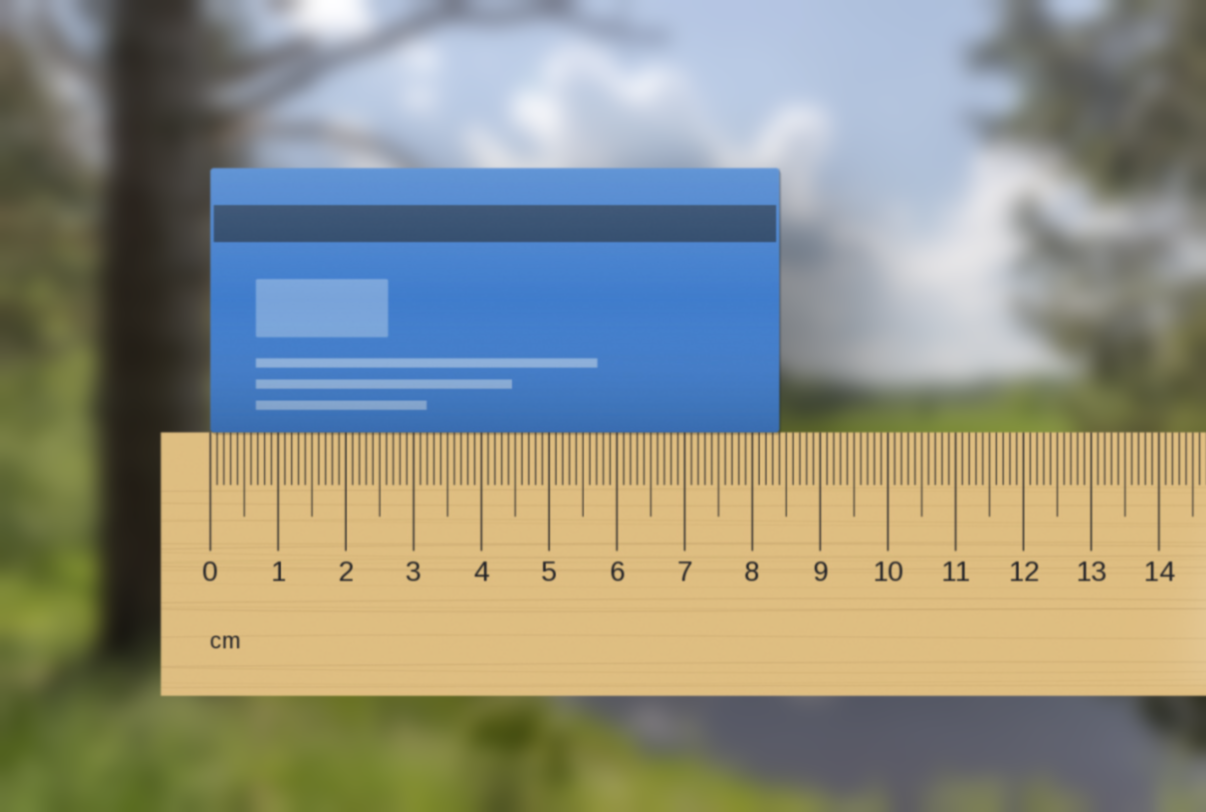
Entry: 8.4cm
